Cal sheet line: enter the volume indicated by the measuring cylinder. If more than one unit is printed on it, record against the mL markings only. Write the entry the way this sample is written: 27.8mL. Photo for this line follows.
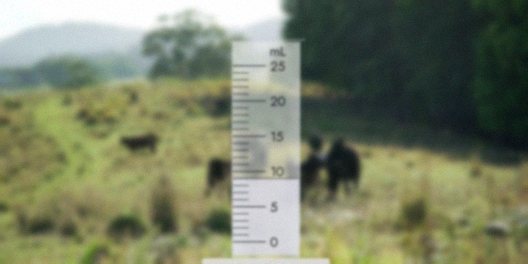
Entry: 9mL
